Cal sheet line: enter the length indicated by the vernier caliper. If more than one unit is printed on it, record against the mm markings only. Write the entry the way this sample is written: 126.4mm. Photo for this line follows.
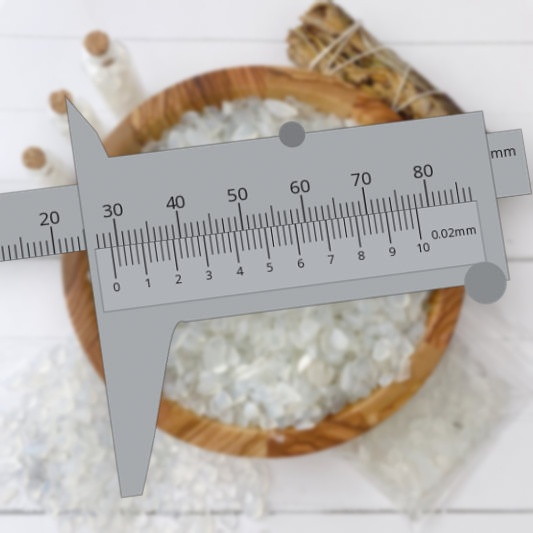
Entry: 29.0mm
